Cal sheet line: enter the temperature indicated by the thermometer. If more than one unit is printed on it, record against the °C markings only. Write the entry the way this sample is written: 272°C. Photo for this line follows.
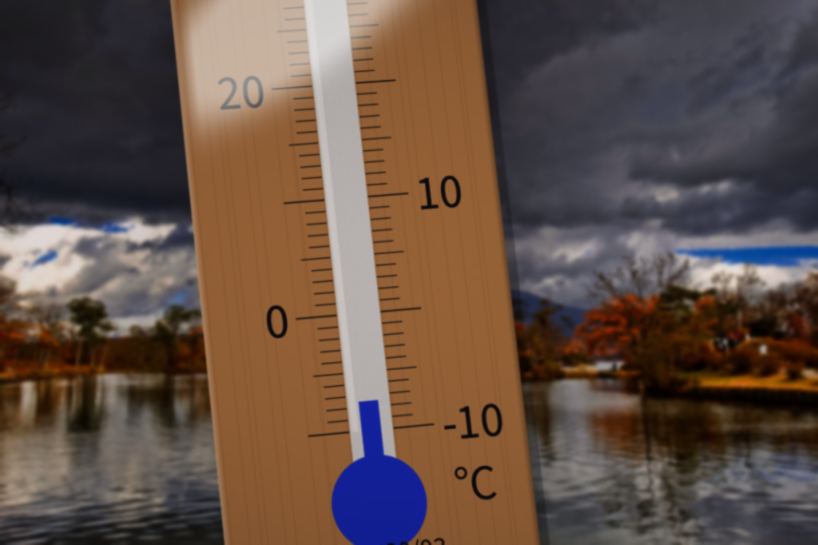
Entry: -7.5°C
